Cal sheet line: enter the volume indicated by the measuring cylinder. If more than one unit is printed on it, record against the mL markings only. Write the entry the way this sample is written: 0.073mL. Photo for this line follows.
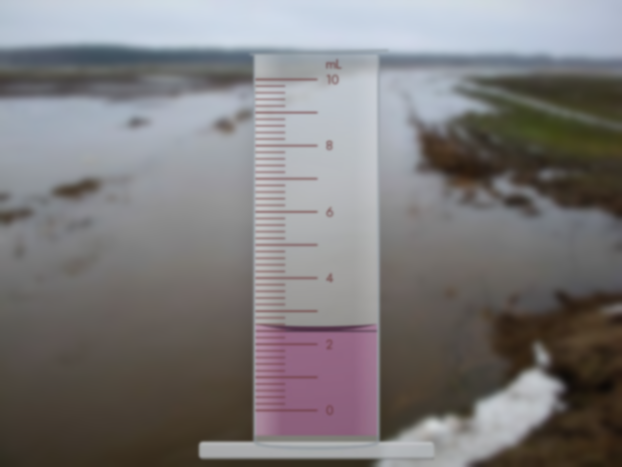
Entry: 2.4mL
